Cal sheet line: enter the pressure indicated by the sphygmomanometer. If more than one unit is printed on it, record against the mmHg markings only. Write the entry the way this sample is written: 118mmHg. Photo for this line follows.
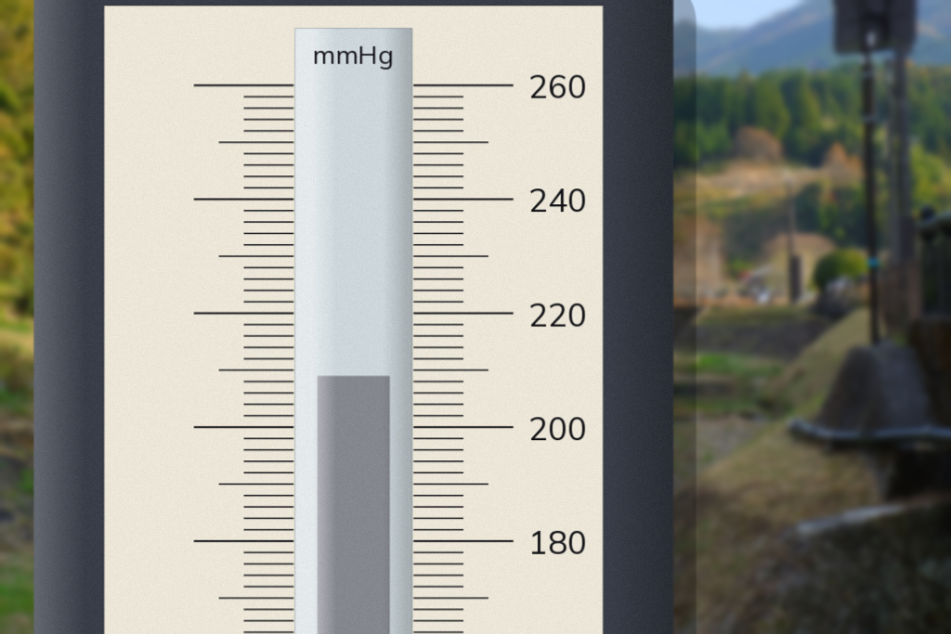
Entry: 209mmHg
